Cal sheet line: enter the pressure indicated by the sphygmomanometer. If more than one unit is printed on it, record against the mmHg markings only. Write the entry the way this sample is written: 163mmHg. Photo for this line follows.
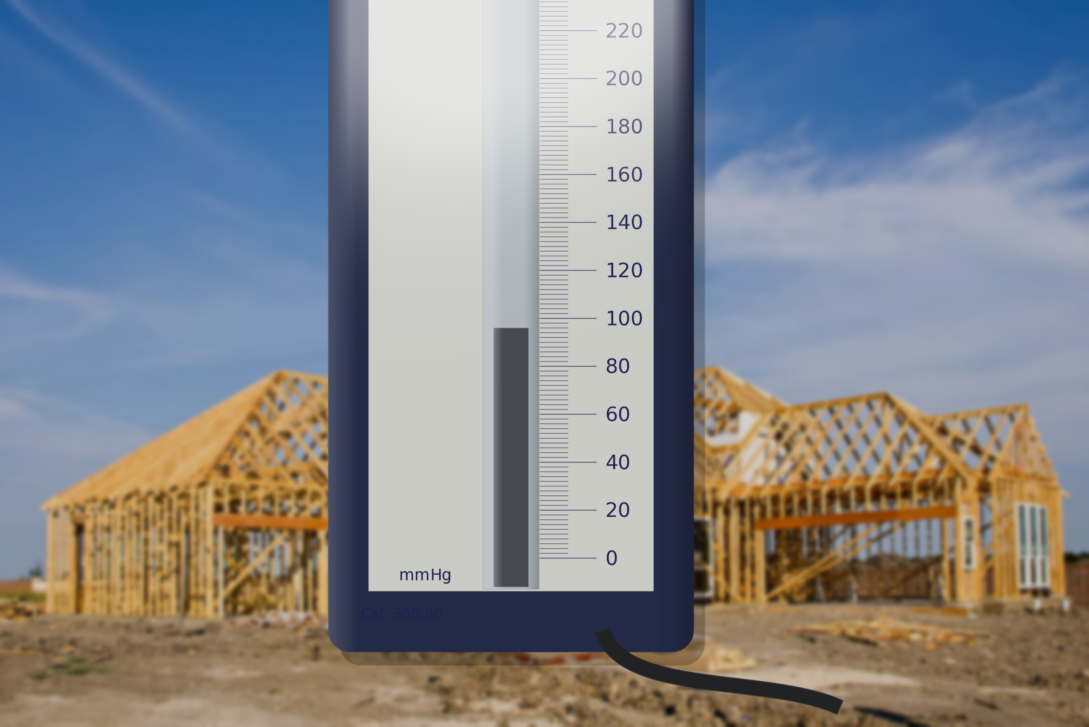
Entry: 96mmHg
